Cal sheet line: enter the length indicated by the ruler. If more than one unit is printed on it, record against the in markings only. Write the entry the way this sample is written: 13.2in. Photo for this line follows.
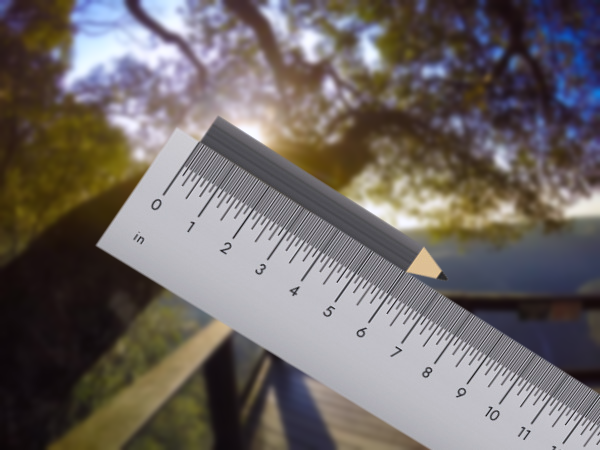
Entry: 7in
